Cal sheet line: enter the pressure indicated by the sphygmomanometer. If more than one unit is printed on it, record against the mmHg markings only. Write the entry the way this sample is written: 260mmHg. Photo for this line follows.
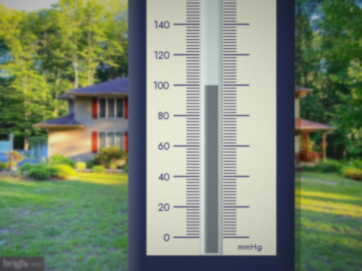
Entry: 100mmHg
